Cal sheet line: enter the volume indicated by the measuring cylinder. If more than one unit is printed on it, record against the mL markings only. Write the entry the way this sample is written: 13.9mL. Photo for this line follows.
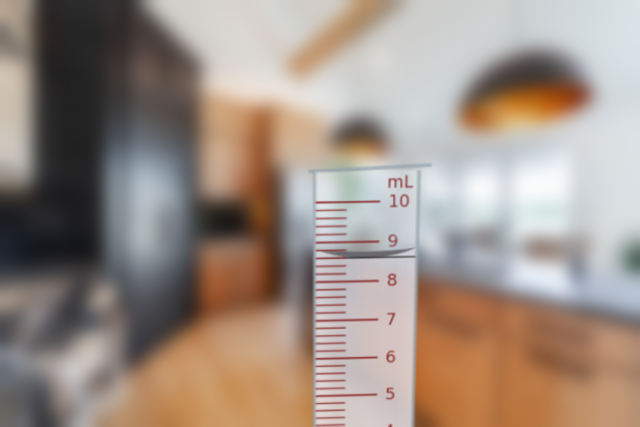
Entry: 8.6mL
